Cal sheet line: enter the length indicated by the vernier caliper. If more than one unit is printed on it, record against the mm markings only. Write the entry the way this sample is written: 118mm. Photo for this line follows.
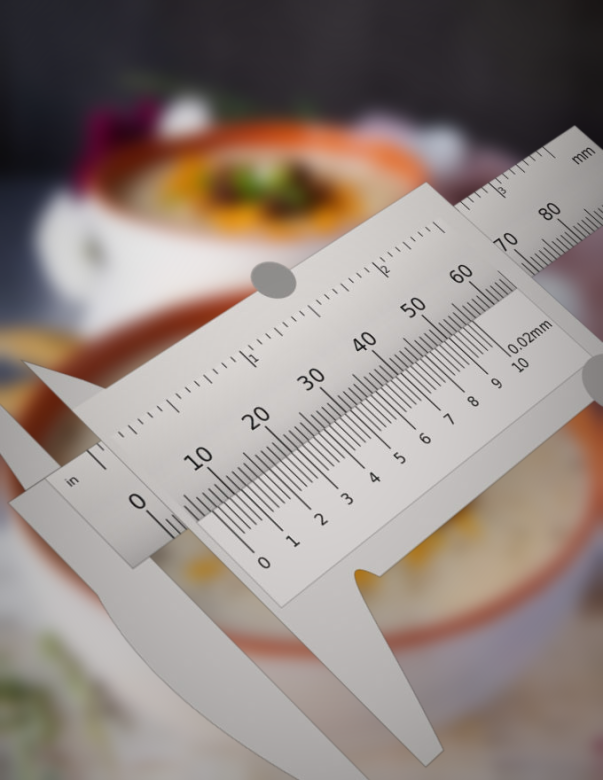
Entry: 6.2mm
